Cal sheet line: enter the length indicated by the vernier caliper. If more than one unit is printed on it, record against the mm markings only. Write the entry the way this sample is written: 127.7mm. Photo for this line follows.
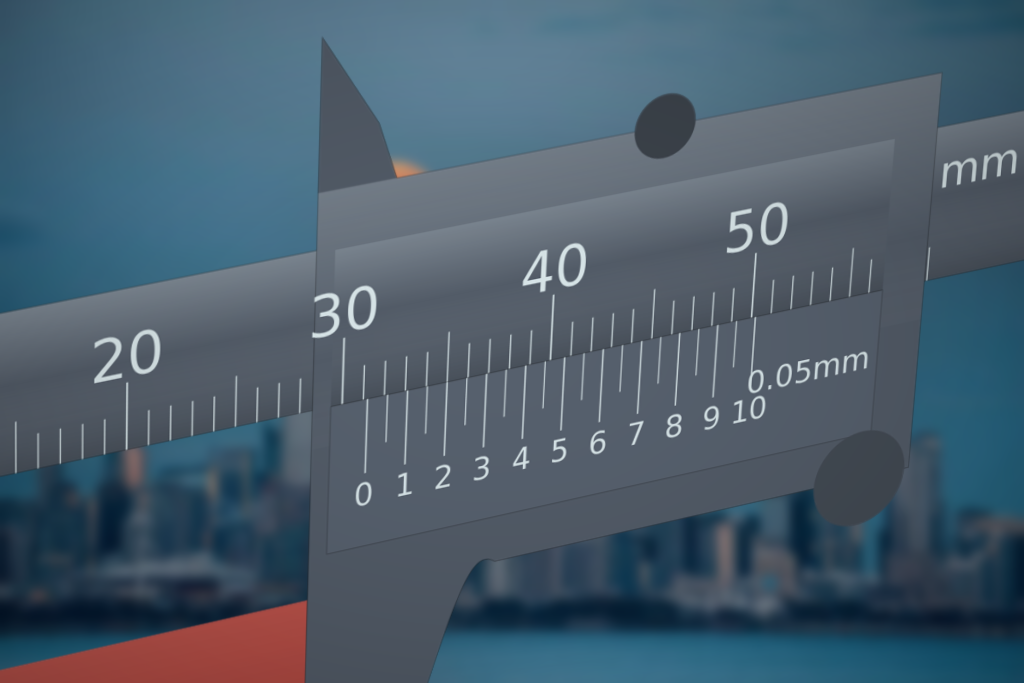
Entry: 31.2mm
